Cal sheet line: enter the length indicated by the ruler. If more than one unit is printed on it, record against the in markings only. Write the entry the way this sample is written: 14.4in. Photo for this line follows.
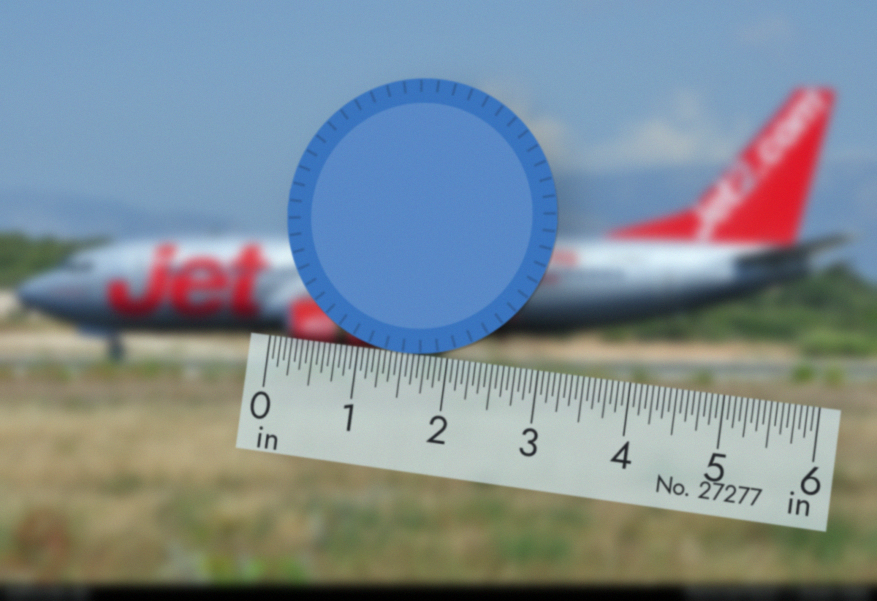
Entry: 3in
